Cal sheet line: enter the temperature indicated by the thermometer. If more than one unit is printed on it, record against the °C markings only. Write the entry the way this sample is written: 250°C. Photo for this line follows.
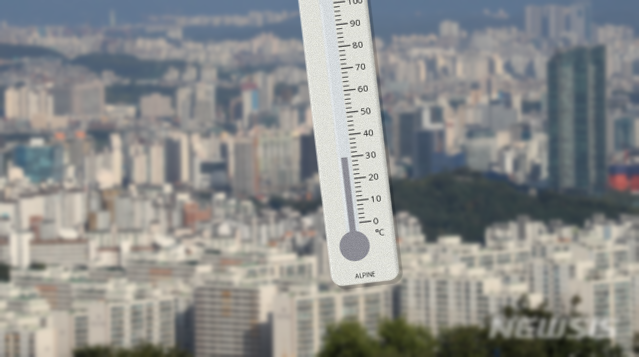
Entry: 30°C
